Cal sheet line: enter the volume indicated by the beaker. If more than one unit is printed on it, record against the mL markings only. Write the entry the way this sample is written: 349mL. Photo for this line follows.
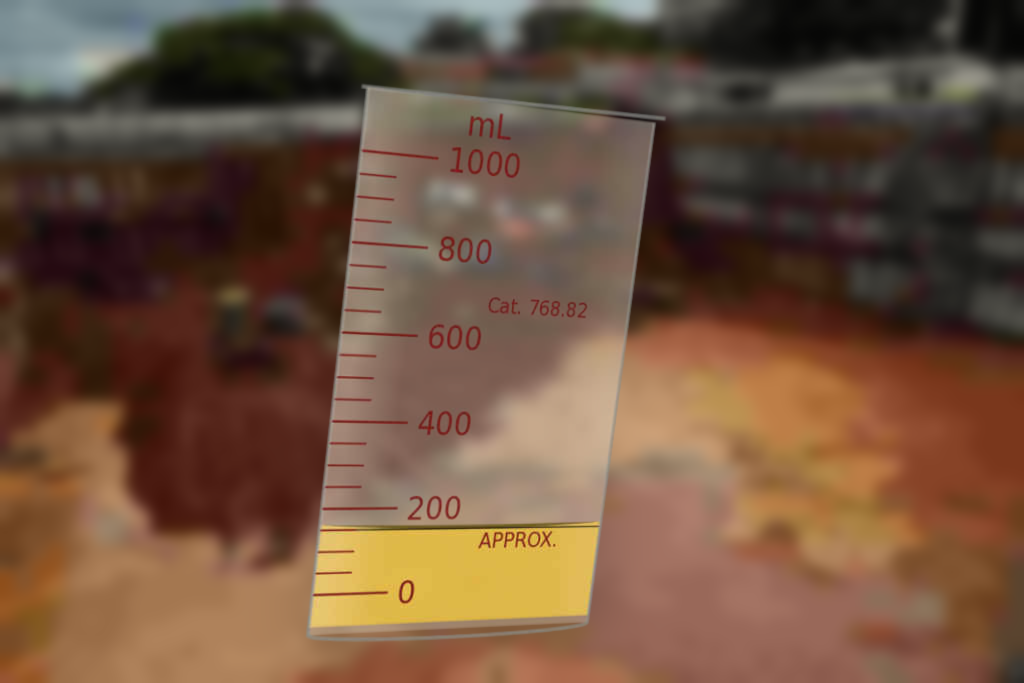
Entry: 150mL
